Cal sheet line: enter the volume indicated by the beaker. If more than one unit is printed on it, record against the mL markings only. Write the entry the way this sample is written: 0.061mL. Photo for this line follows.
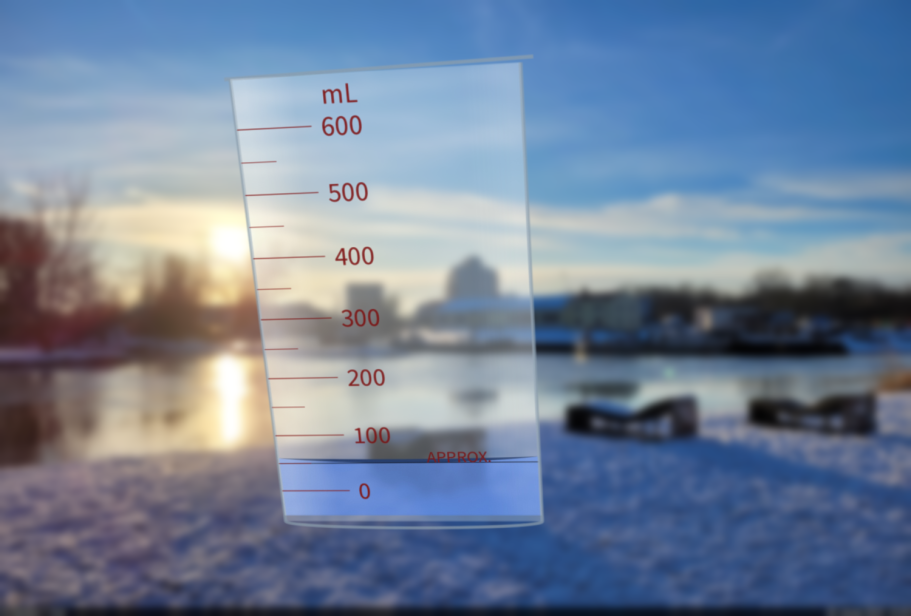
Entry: 50mL
